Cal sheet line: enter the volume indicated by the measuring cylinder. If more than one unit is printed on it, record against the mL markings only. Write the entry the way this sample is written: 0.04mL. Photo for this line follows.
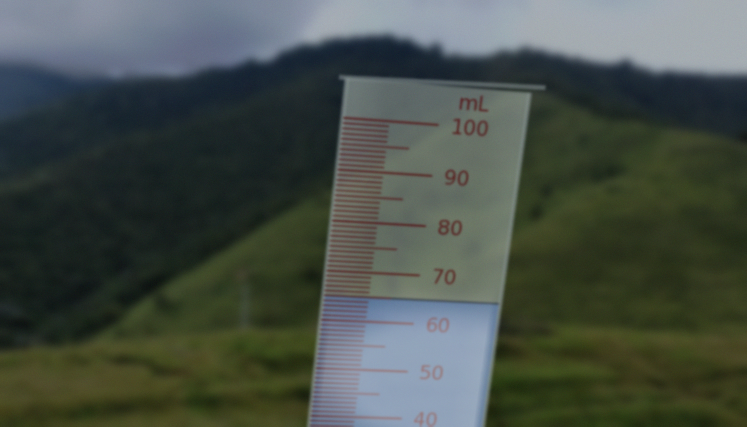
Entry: 65mL
